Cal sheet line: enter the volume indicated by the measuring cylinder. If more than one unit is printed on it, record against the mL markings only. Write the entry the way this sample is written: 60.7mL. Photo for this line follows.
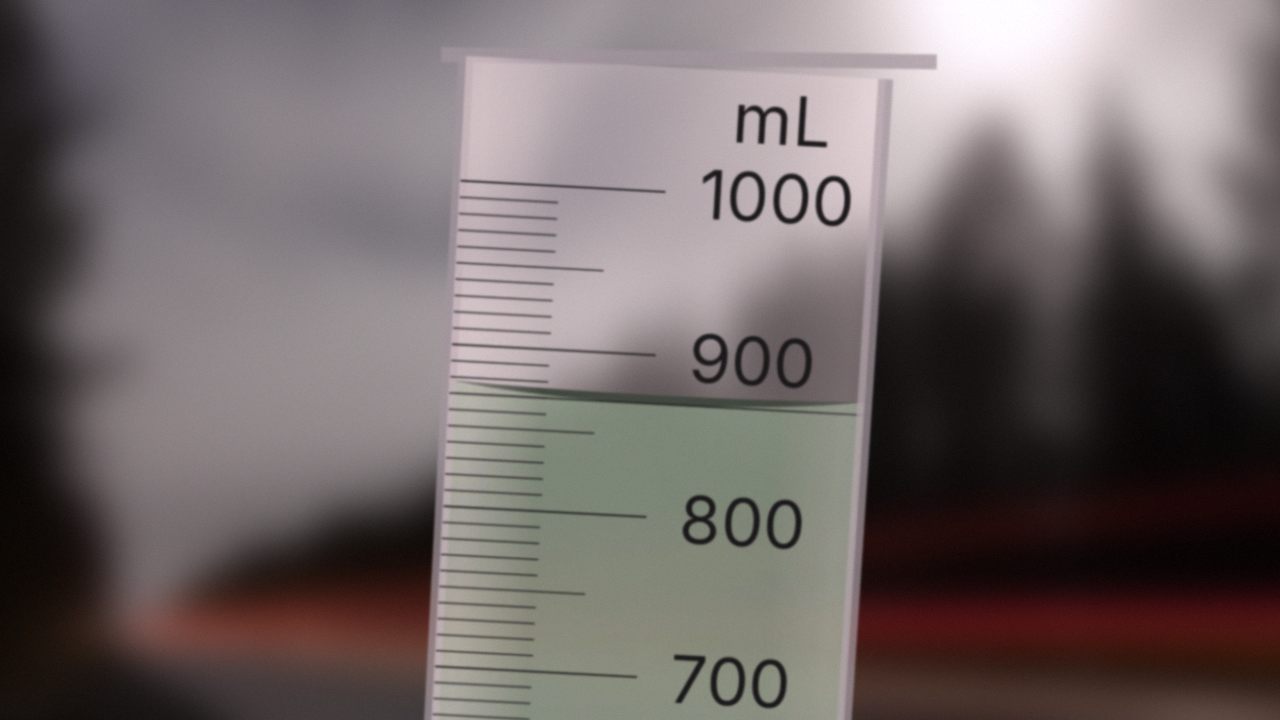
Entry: 870mL
